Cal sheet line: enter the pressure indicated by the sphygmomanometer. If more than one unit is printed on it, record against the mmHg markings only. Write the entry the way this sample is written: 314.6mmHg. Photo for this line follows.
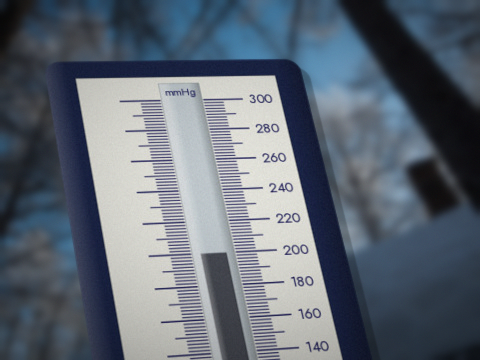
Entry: 200mmHg
